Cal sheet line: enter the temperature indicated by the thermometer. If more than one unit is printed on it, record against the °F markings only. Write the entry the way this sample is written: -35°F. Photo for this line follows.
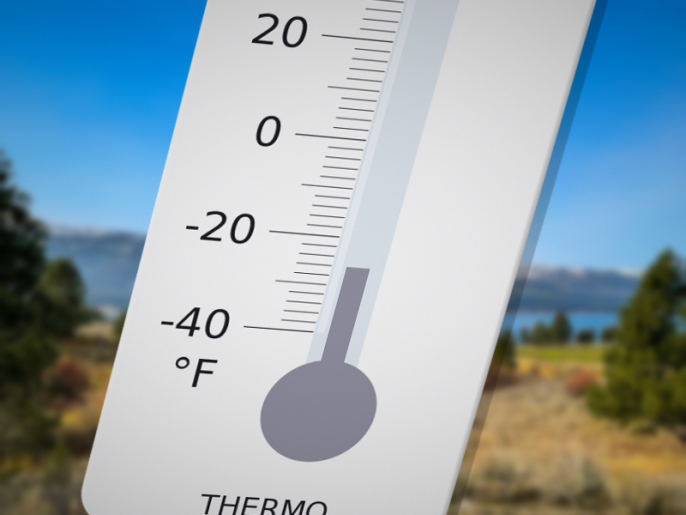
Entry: -26°F
